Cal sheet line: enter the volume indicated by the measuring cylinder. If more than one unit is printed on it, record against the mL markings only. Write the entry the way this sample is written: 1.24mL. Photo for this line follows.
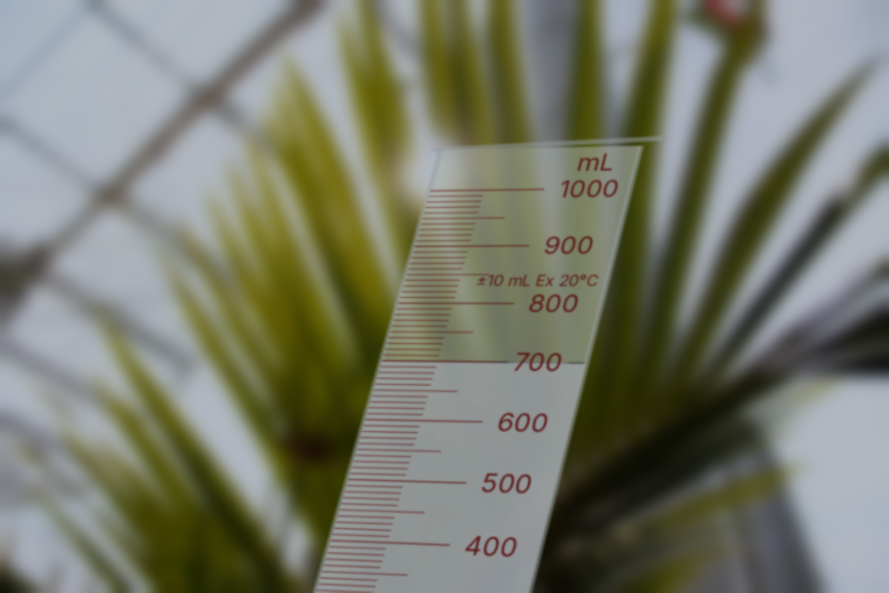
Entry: 700mL
